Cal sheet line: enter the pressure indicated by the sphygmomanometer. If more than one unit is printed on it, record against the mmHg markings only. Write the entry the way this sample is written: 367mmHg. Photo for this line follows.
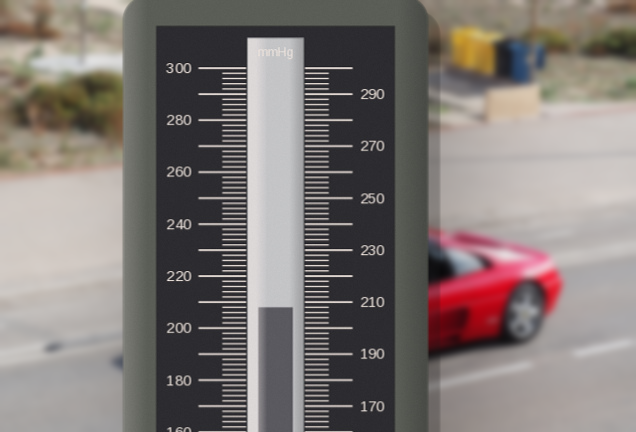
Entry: 208mmHg
